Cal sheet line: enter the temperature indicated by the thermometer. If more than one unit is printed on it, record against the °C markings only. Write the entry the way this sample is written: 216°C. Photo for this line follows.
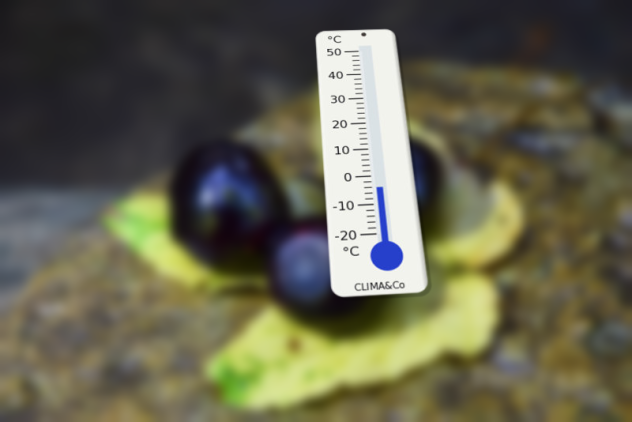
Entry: -4°C
